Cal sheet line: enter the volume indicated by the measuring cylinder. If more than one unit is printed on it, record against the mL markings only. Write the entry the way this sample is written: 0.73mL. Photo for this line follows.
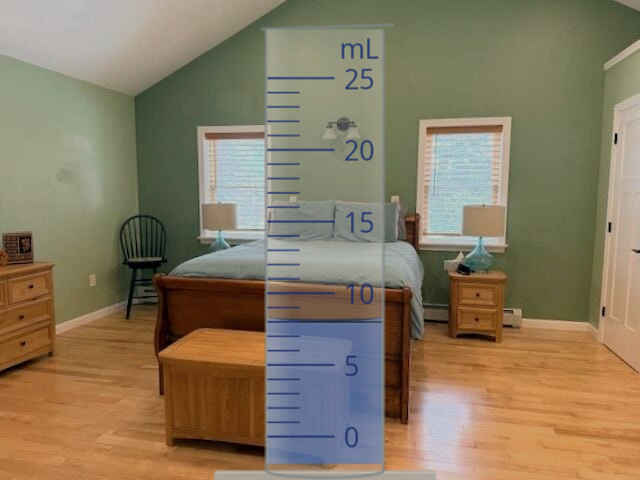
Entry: 8mL
